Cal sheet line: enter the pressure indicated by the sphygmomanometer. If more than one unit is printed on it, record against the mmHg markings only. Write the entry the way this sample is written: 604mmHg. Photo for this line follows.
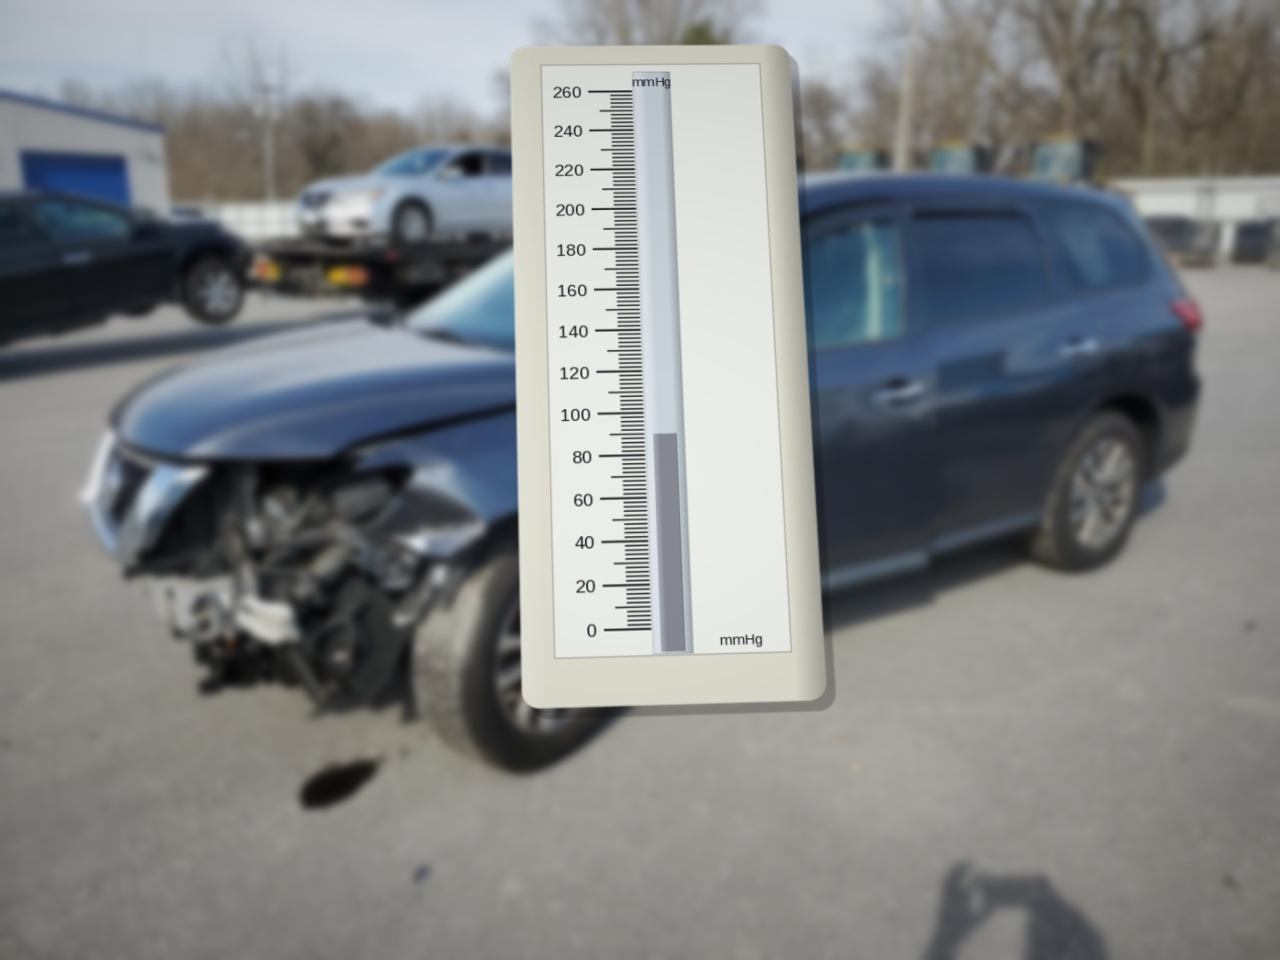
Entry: 90mmHg
